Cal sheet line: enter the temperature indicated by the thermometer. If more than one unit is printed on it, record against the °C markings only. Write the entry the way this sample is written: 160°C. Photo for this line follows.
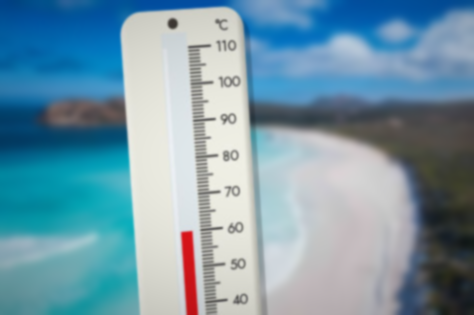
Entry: 60°C
